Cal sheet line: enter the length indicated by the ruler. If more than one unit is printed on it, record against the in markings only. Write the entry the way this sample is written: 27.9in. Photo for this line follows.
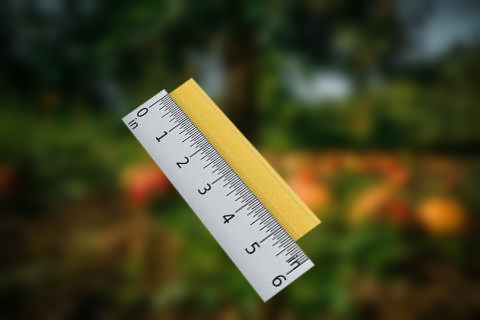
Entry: 5.5in
